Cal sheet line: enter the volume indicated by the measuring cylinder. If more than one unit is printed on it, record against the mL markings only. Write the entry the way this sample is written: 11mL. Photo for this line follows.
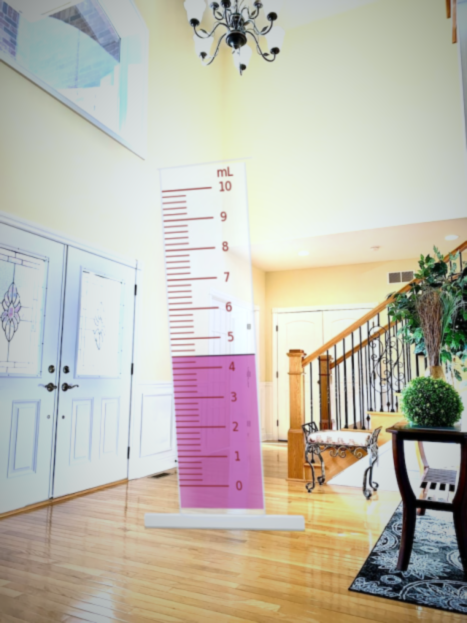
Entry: 4.4mL
